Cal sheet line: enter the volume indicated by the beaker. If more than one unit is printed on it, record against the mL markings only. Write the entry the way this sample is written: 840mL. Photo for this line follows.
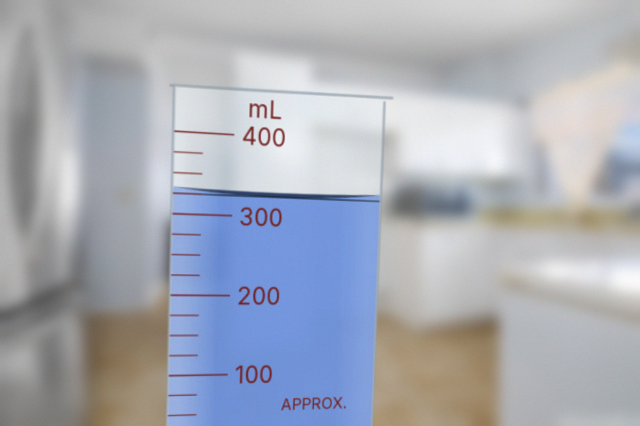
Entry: 325mL
